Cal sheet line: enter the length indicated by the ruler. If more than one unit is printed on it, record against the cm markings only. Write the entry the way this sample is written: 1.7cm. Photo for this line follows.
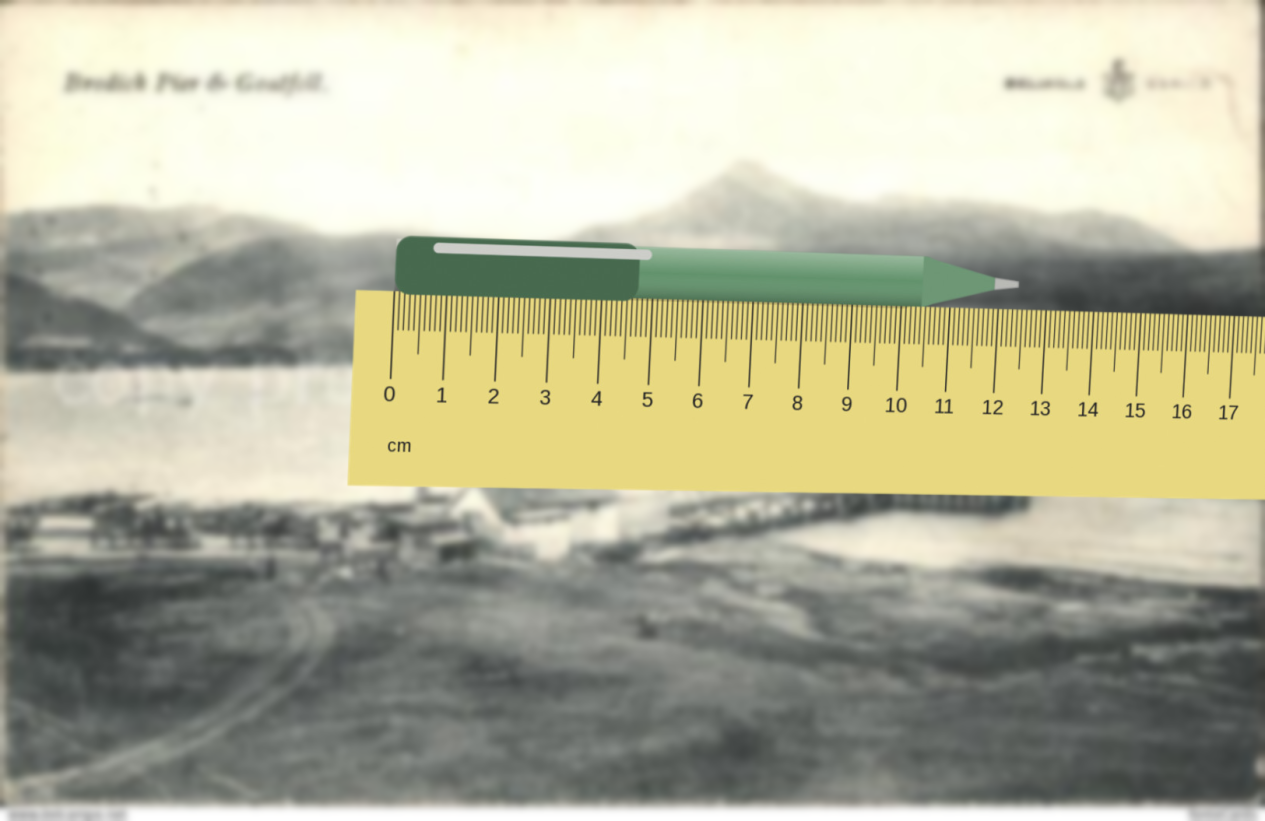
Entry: 12.4cm
